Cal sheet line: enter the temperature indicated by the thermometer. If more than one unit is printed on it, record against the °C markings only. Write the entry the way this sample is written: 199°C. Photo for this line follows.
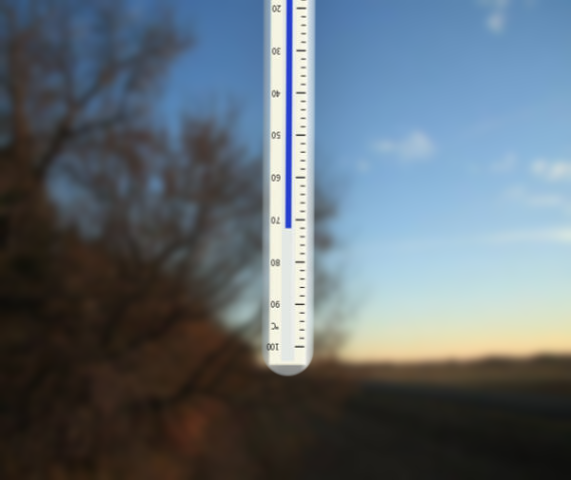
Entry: 72°C
